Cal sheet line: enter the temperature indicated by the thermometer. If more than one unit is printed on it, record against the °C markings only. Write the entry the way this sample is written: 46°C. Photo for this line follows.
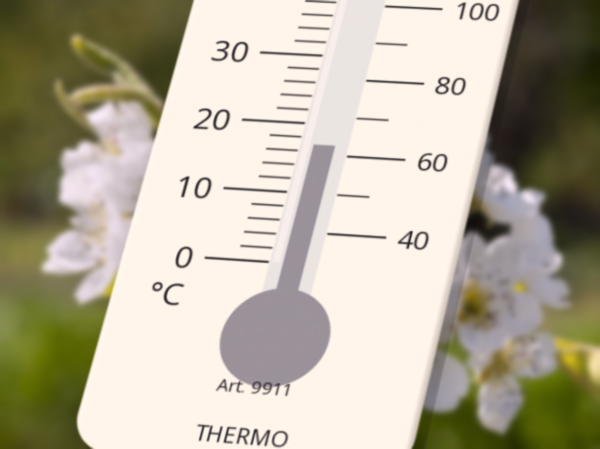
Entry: 17°C
